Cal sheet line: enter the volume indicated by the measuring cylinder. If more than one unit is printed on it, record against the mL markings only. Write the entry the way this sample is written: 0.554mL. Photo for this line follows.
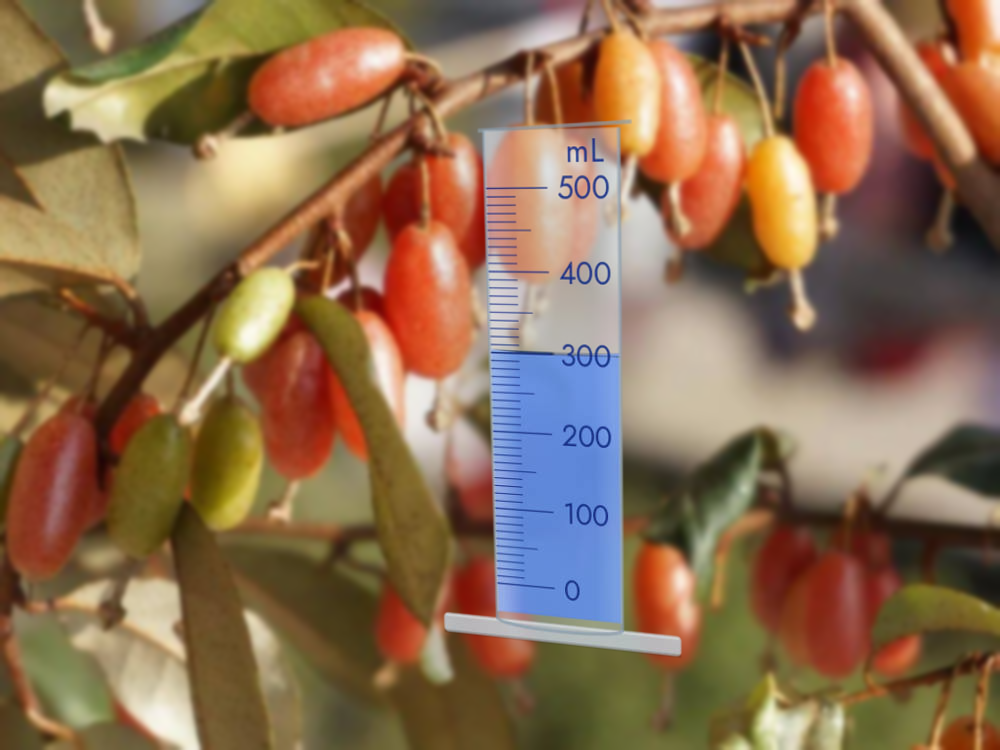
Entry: 300mL
